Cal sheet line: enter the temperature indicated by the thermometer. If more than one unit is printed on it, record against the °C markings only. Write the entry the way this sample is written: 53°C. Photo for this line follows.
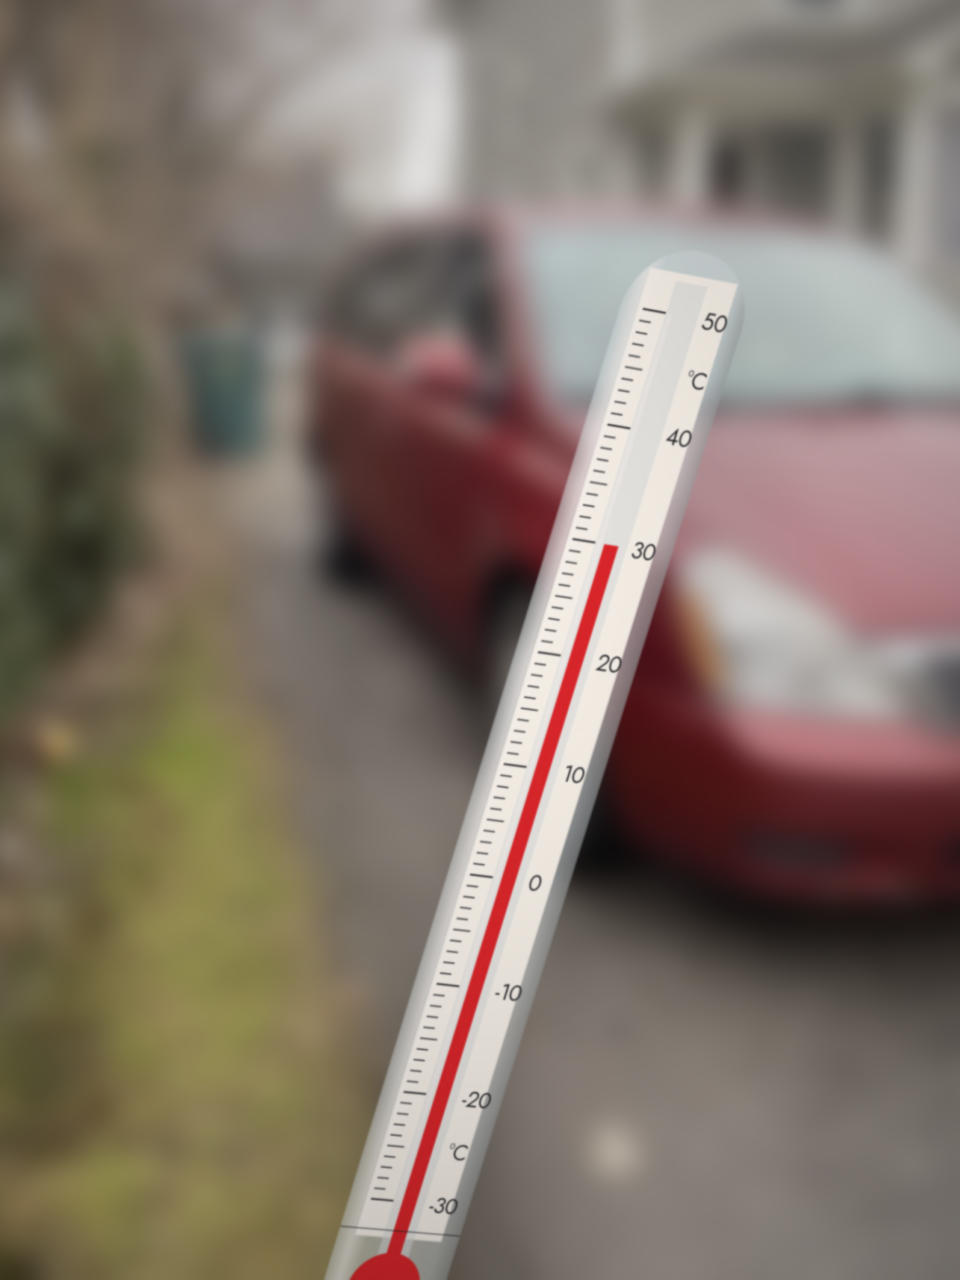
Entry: 30°C
